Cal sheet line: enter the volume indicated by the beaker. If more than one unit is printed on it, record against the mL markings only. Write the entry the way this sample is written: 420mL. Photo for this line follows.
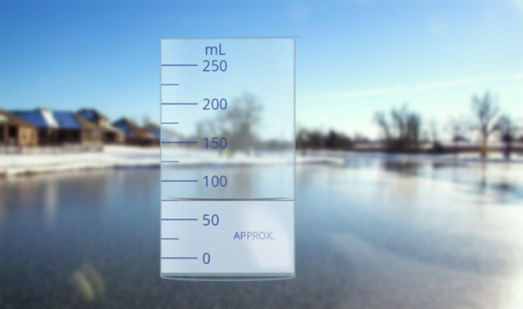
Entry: 75mL
